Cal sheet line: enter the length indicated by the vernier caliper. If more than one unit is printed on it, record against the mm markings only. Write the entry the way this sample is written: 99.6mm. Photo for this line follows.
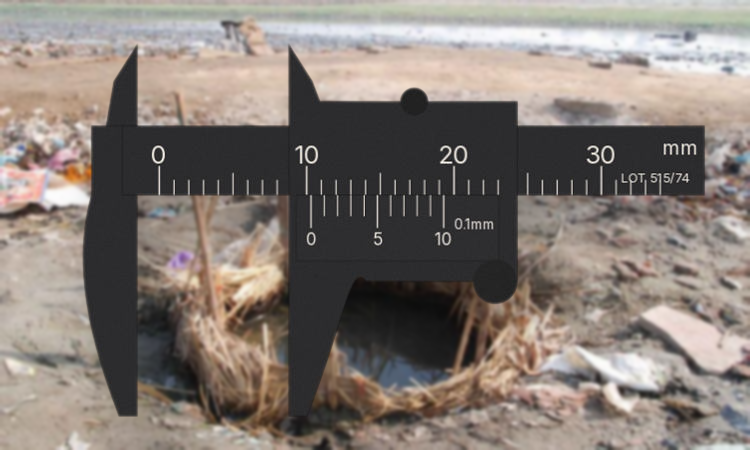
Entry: 10.3mm
